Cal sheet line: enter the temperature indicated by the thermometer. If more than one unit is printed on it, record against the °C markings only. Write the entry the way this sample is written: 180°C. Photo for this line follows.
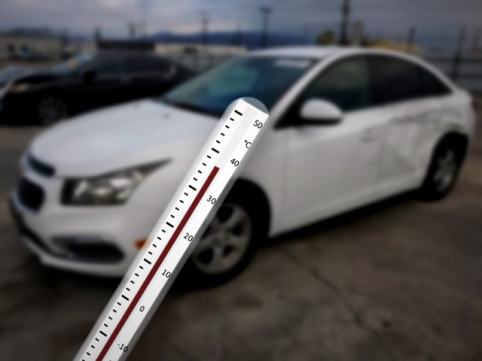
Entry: 37°C
